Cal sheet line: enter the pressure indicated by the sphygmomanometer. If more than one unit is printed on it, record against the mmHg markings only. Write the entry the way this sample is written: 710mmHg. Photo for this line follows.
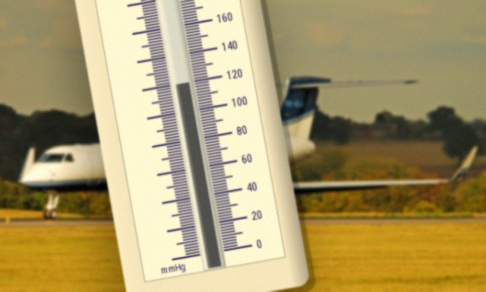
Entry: 120mmHg
